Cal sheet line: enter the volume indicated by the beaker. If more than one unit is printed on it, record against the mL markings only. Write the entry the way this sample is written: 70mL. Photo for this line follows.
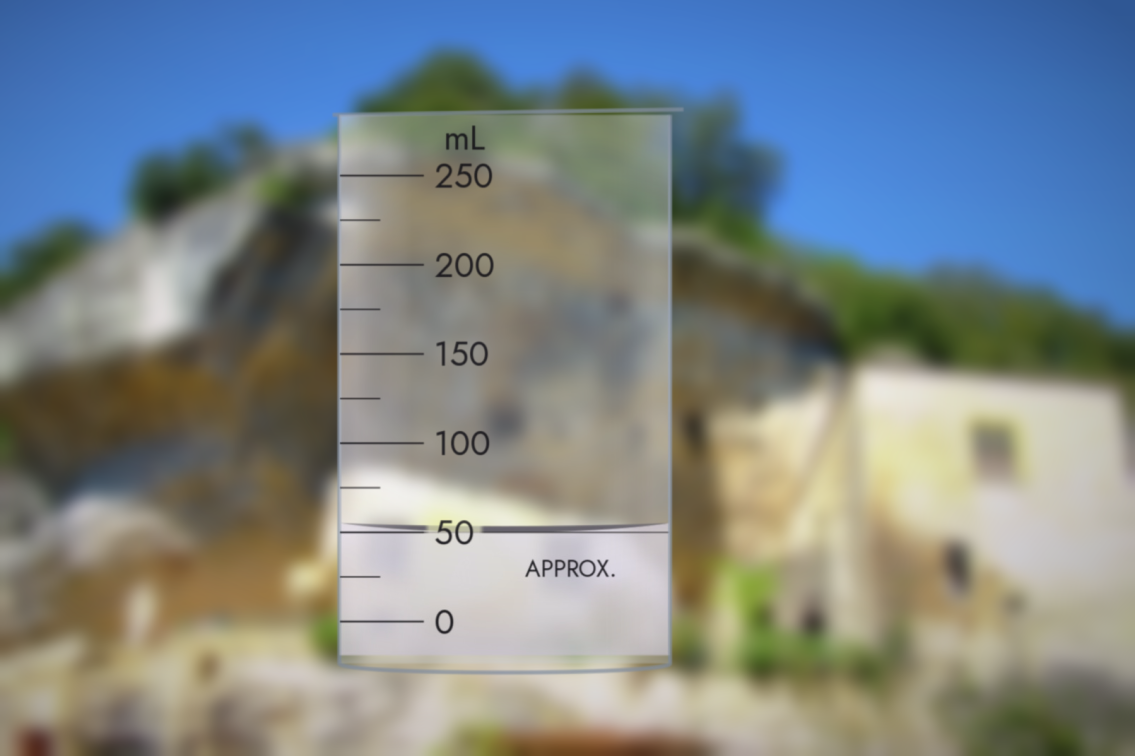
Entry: 50mL
